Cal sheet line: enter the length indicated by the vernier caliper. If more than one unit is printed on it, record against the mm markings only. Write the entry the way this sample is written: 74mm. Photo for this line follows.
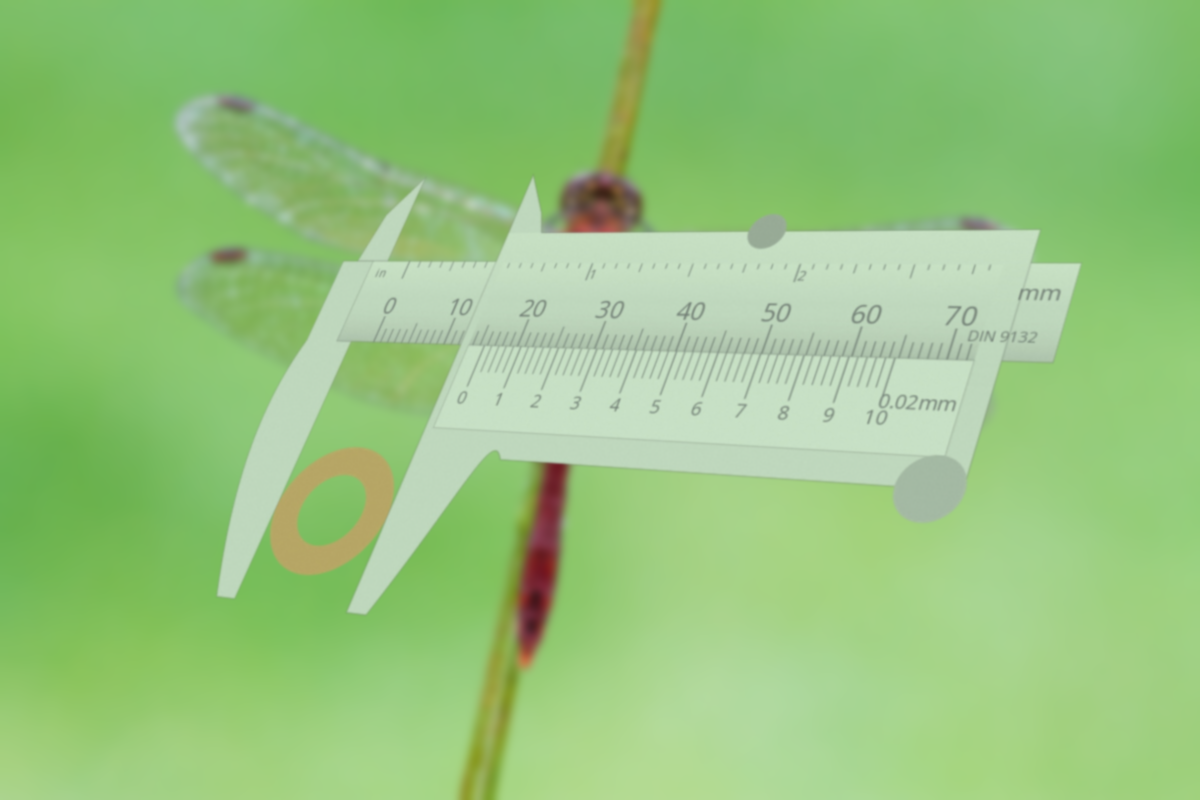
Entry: 15.6mm
